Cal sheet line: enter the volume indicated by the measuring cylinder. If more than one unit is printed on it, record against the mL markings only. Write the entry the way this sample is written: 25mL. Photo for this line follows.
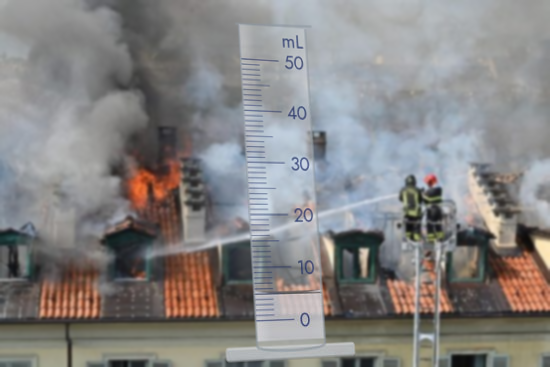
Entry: 5mL
